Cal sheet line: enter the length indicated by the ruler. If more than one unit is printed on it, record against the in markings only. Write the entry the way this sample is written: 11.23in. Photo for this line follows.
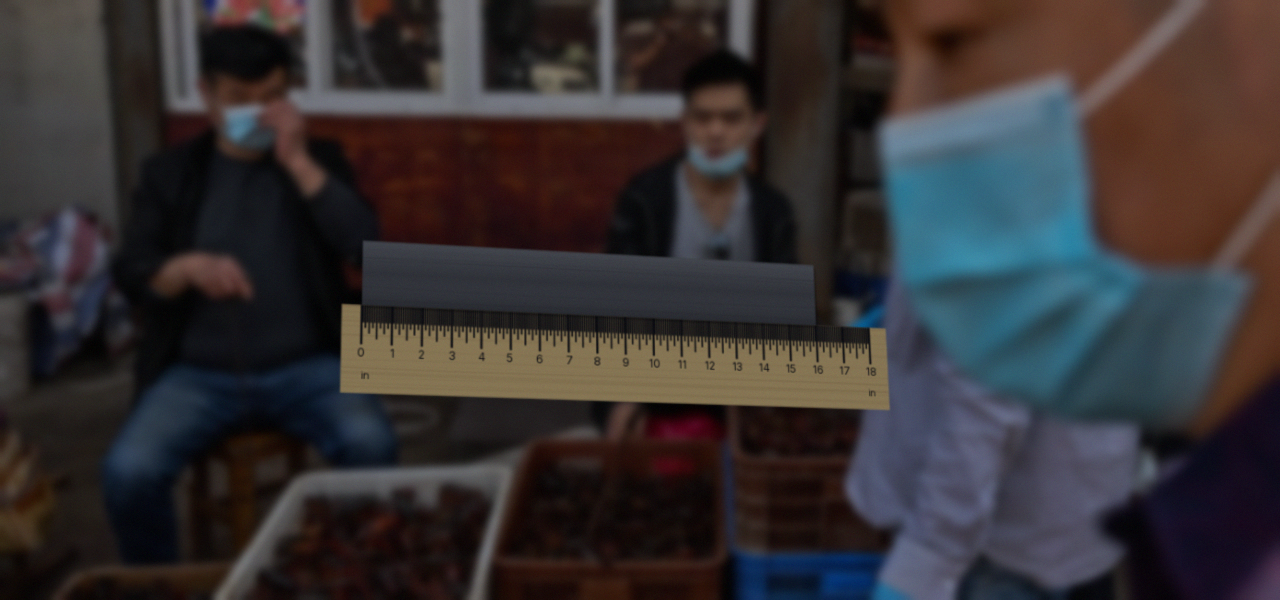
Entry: 16in
